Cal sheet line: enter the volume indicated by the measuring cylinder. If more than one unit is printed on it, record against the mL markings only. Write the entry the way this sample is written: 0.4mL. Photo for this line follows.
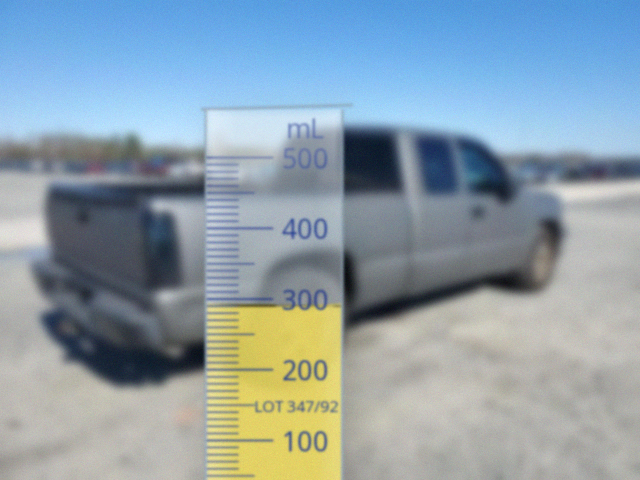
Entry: 290mL
